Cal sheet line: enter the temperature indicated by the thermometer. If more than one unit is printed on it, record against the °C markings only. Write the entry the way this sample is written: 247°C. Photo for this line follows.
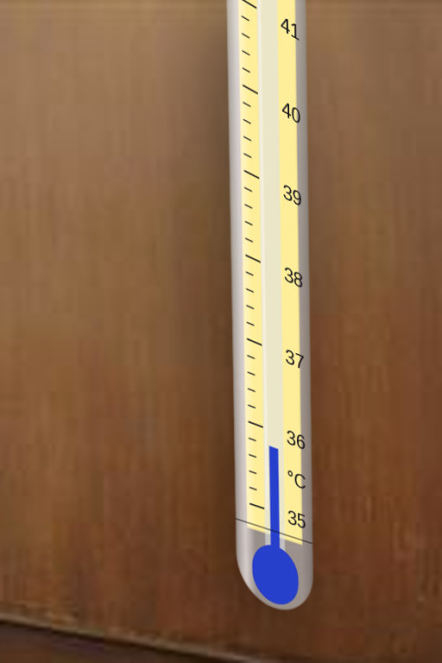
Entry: 35.8°C
